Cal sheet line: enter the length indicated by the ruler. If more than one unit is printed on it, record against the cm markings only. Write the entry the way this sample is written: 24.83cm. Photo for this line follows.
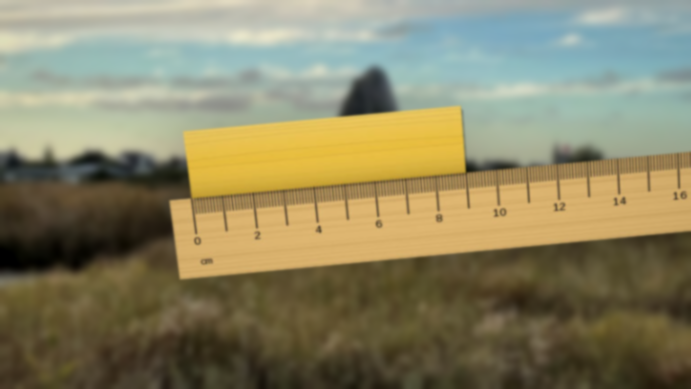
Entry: 9cm
